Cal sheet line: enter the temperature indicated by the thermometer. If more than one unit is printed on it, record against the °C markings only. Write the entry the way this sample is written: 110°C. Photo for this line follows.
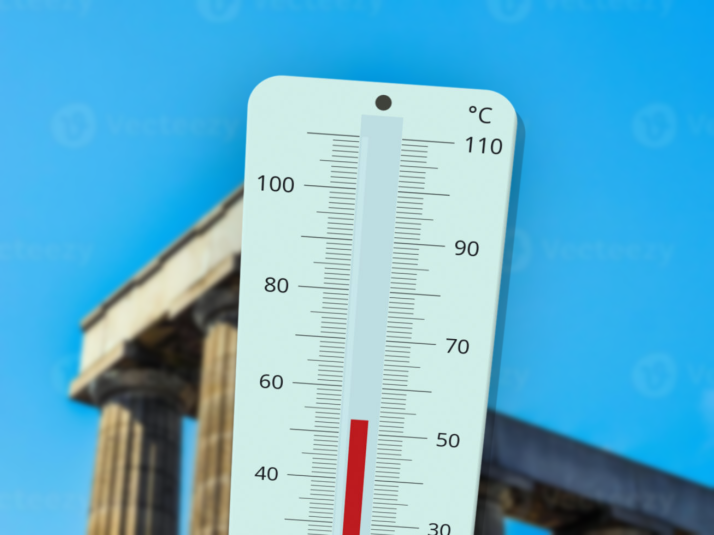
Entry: 53°C
